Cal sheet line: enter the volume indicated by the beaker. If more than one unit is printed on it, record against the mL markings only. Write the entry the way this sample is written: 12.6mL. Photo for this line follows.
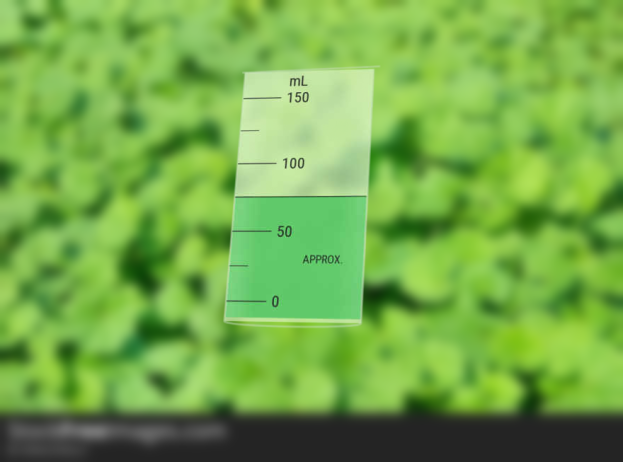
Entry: 75mL
